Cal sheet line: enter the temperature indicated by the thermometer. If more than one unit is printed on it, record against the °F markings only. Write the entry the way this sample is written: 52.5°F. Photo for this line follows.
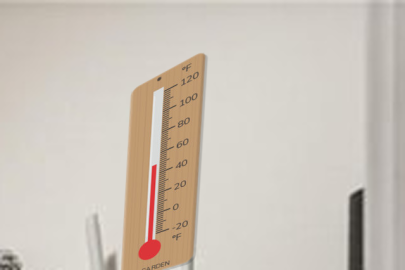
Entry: 50°F
